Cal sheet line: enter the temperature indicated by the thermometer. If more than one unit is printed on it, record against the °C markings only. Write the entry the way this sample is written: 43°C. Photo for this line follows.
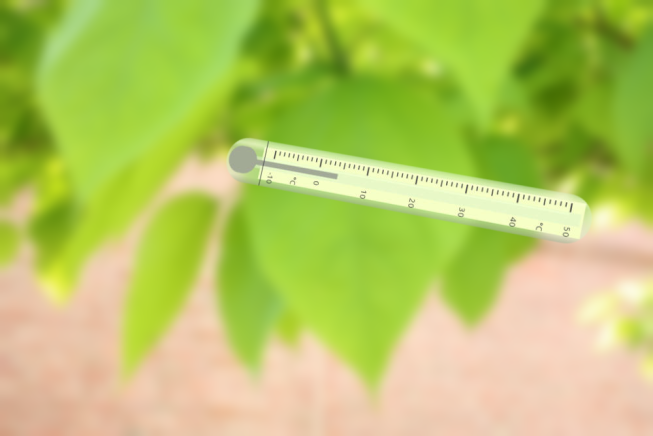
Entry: 4°C
